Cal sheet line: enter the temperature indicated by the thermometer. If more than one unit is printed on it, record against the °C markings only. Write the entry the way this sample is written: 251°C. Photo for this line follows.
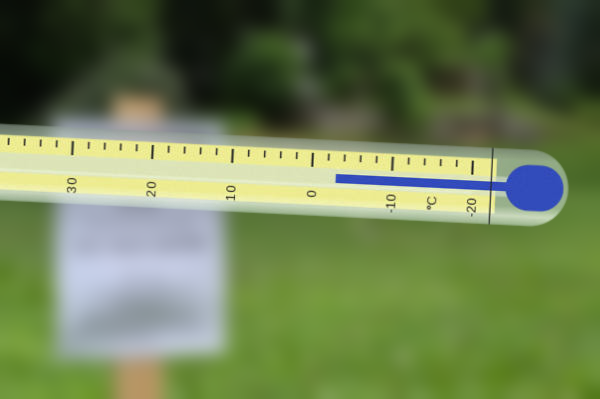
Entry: -3°C
